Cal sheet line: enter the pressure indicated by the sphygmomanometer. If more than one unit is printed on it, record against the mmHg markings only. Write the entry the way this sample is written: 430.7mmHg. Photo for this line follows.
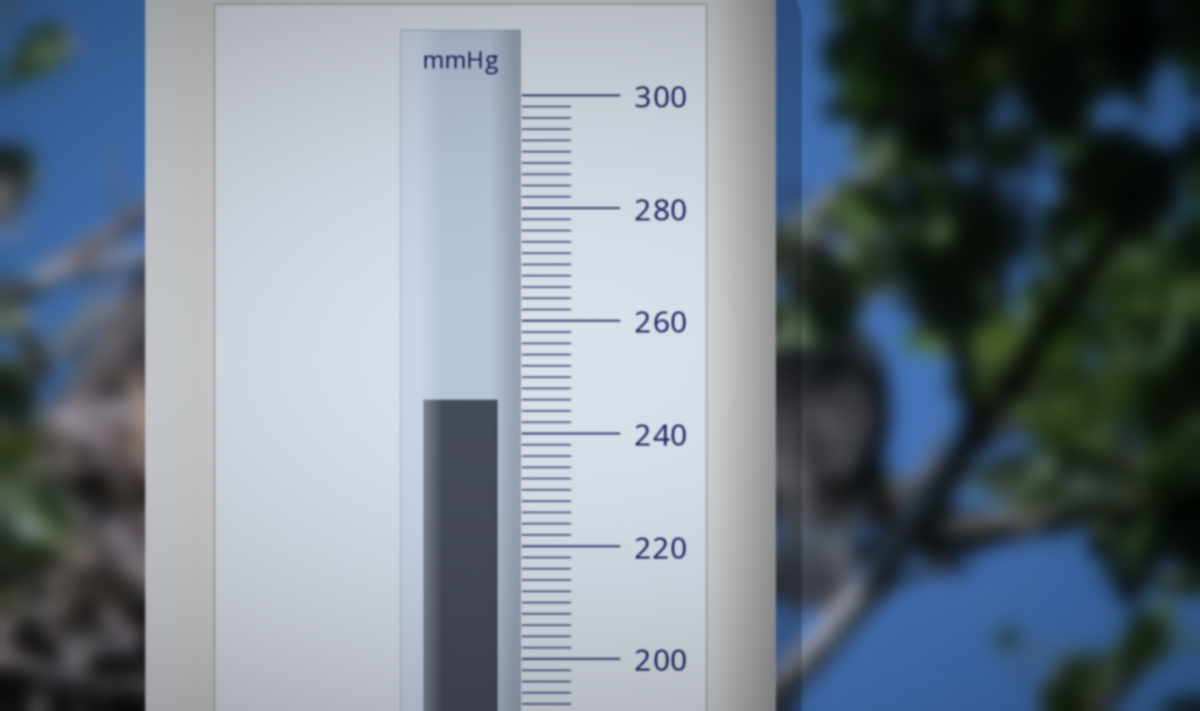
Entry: 246mmHg
